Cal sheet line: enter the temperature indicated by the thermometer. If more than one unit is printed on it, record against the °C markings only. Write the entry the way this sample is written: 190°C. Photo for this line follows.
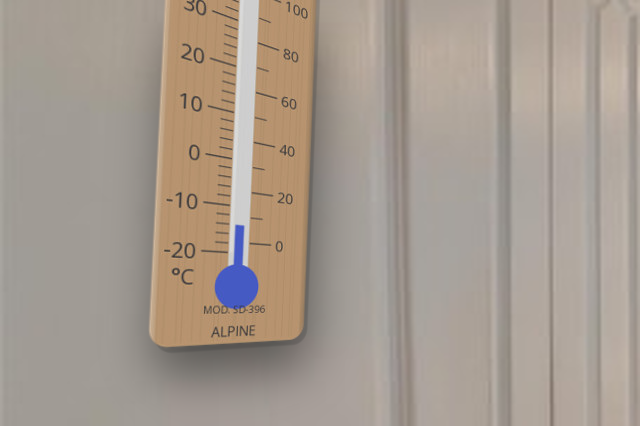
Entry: -14°C
